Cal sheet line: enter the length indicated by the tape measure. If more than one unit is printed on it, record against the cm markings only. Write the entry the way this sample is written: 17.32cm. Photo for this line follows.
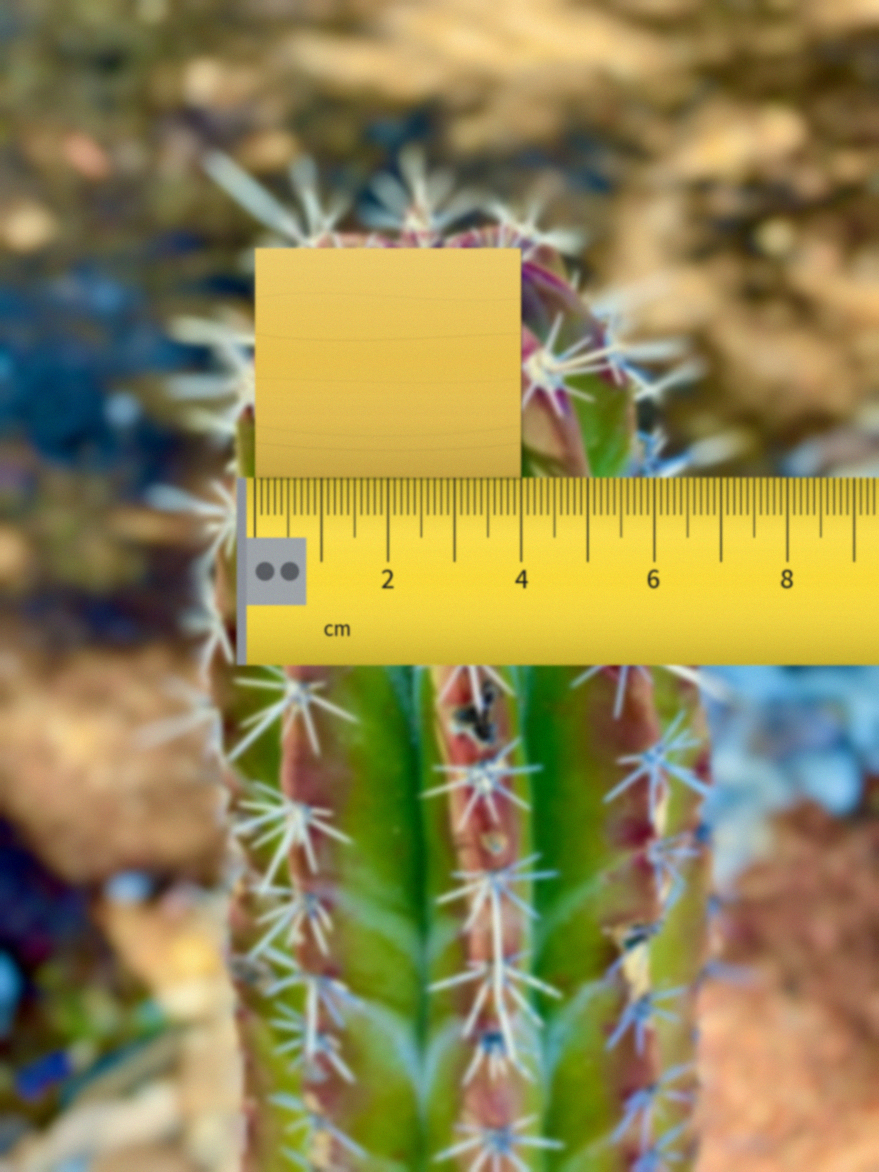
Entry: 4cm
